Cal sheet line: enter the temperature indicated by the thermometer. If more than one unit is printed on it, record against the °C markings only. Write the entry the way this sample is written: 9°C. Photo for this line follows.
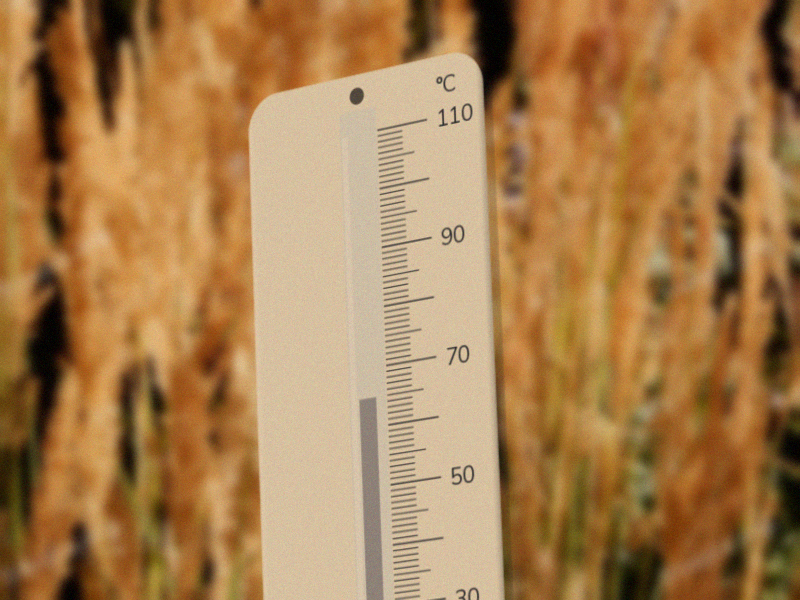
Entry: 65°C
